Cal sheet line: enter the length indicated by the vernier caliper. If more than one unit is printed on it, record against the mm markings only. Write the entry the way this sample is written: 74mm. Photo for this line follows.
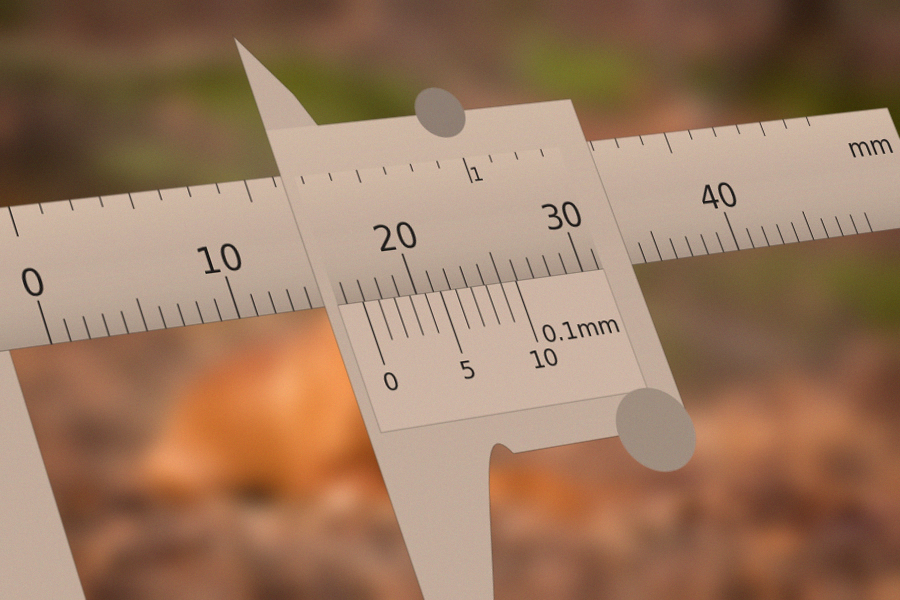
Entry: 16.9mm
